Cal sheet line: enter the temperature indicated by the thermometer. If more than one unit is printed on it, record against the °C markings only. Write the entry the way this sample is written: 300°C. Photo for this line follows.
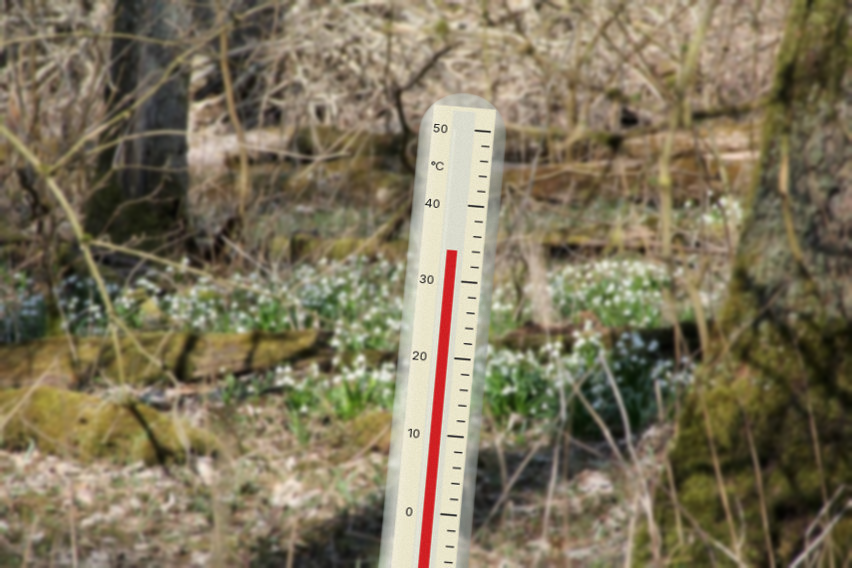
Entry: 34°C
